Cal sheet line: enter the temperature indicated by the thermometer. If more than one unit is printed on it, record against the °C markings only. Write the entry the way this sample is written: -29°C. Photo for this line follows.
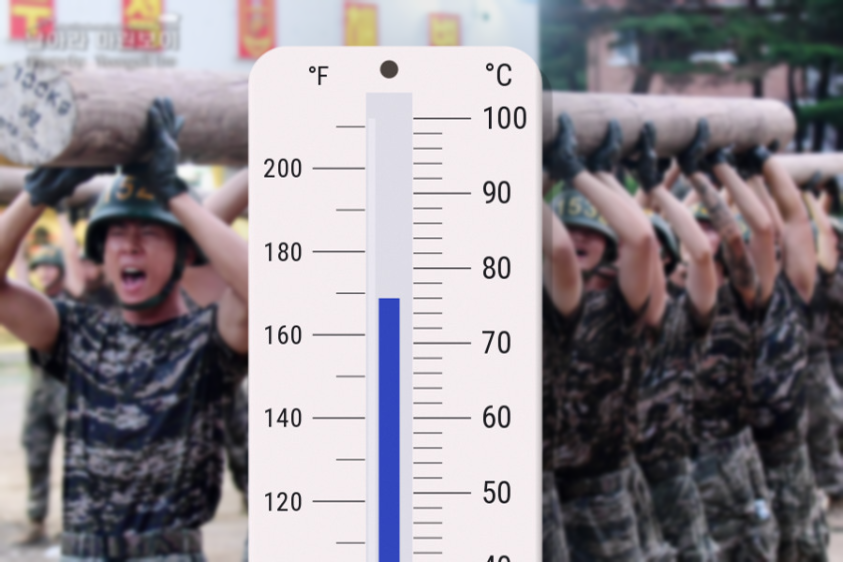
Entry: 76°C
